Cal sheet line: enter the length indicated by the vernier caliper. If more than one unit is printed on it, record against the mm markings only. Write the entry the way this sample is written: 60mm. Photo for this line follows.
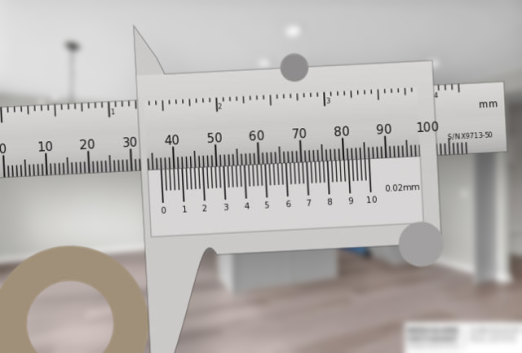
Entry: 37.0mm
